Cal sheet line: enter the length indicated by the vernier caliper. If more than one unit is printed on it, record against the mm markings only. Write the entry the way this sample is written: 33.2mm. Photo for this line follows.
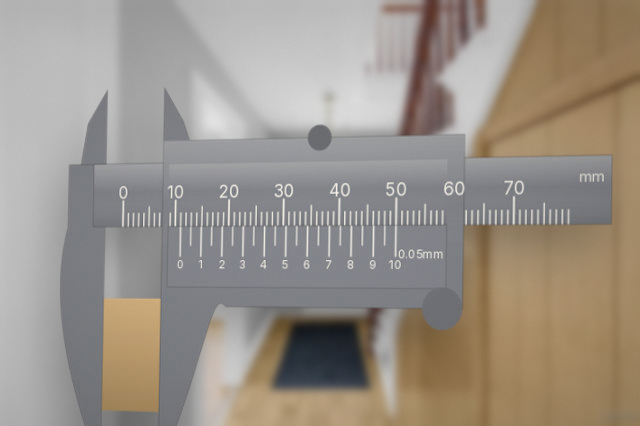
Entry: 11.0mm
